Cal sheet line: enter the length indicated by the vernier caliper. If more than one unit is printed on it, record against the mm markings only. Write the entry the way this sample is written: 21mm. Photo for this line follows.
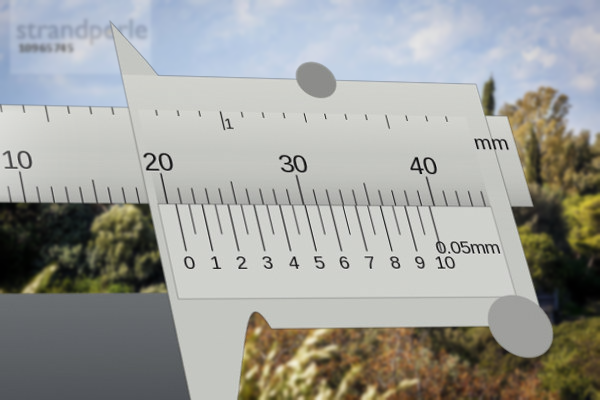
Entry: 20.6mm
